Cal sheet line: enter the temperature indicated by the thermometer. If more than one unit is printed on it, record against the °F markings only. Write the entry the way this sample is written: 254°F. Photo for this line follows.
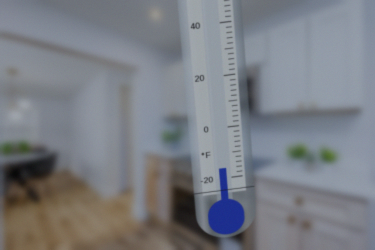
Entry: -16°F
